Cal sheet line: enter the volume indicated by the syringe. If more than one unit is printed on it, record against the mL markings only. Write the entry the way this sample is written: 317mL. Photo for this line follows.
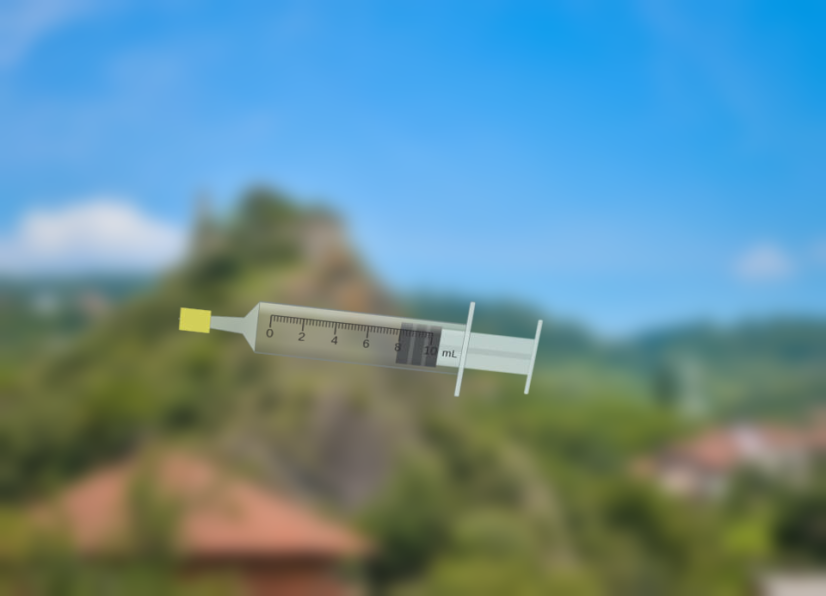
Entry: 8mL
